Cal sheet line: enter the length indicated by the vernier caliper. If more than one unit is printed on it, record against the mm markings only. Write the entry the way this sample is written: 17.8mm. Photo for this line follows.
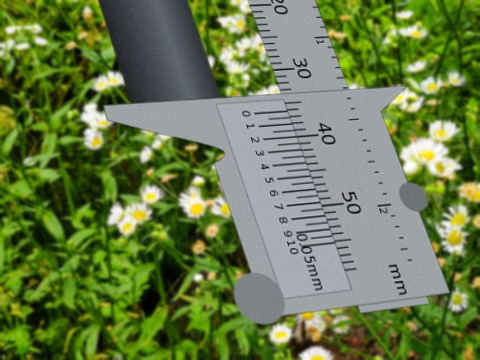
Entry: 36.2mm
